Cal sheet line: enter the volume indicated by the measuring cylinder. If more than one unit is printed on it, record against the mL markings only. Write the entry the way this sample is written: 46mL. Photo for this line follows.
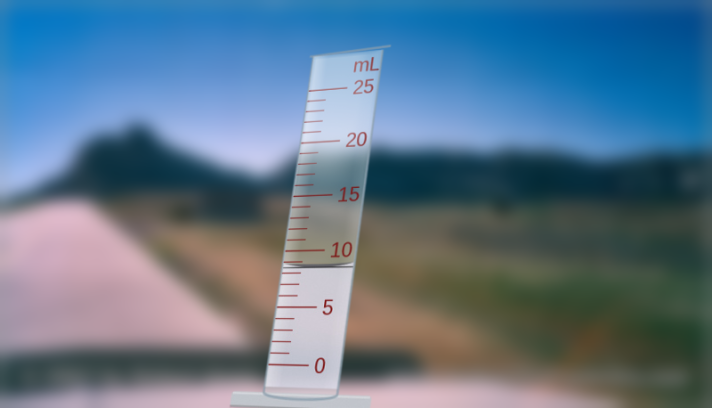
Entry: 8.5mL
